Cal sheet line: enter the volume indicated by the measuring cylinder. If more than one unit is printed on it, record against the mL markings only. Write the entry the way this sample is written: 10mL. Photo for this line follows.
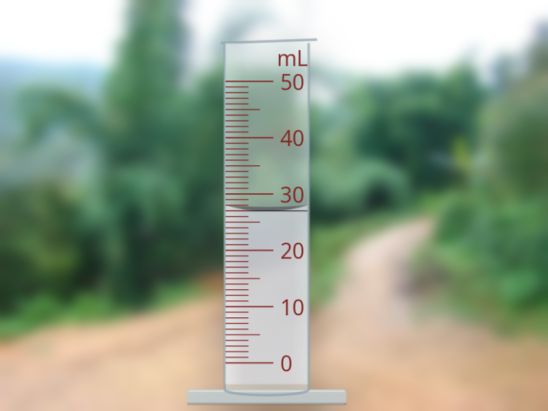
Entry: 27mL
